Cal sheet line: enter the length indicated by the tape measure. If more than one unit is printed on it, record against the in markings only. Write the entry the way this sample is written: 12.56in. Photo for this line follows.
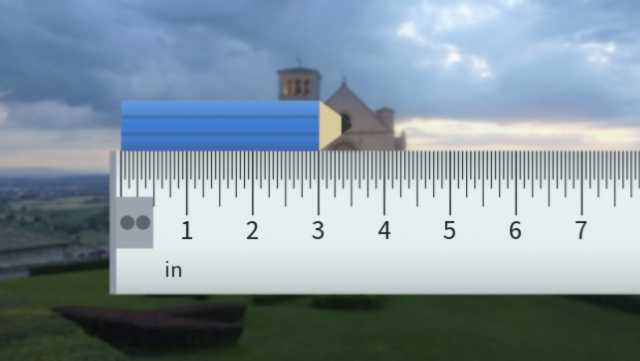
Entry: 3.5in
